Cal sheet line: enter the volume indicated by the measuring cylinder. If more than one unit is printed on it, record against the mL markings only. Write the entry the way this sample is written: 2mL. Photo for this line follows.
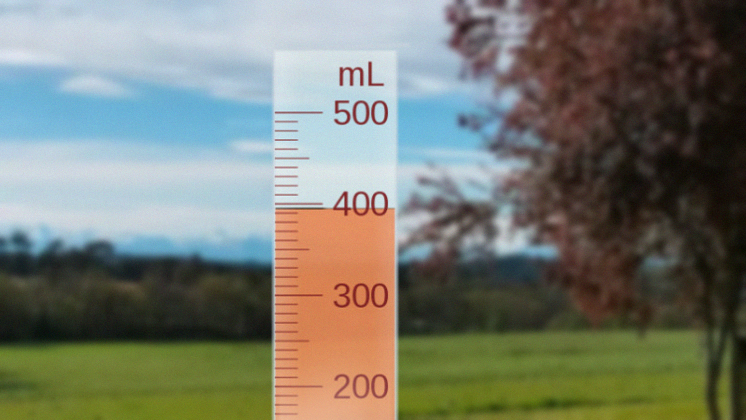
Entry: 395mL
